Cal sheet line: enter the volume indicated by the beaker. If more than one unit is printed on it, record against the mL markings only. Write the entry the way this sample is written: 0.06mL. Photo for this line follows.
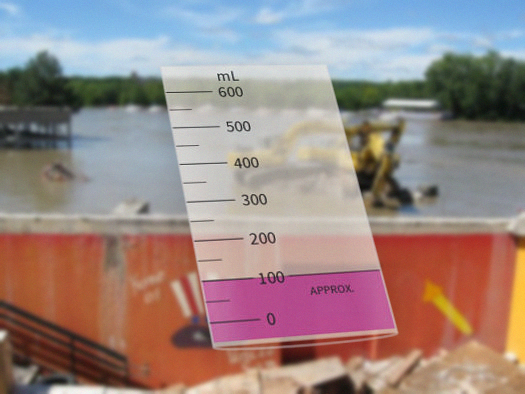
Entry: 100mL
